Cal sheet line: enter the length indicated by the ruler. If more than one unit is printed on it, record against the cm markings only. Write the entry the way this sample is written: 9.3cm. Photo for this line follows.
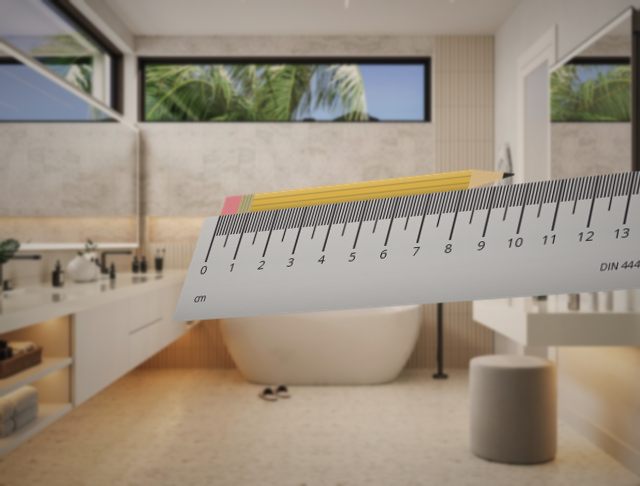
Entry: 9.5cm
